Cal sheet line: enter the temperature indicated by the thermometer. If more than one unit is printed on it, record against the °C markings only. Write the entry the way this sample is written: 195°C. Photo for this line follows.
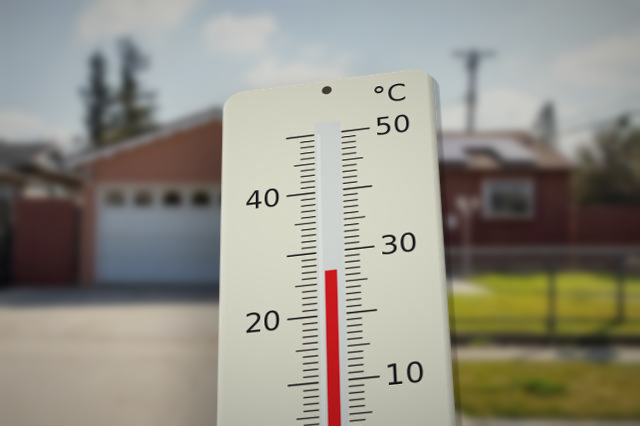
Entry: 27°C
